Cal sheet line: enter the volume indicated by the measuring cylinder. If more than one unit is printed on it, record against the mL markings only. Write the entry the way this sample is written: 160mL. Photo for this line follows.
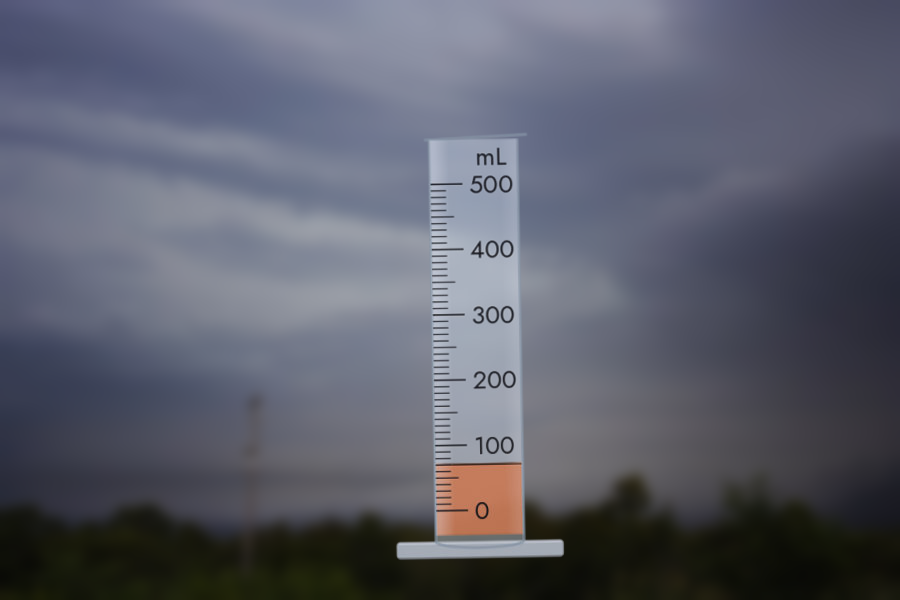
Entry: 70mL
